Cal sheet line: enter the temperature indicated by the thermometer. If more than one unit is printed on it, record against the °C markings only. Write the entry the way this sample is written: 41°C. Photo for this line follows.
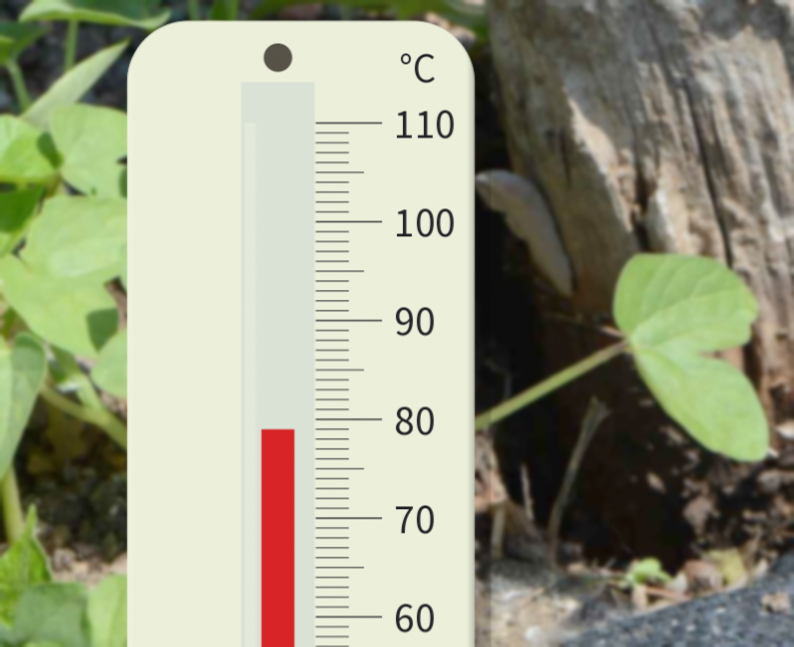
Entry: 79°C
